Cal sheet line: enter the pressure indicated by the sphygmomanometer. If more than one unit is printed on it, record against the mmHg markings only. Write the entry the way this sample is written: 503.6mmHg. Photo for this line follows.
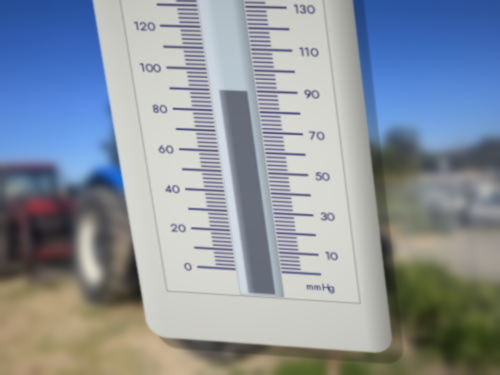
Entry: 90mmHg
